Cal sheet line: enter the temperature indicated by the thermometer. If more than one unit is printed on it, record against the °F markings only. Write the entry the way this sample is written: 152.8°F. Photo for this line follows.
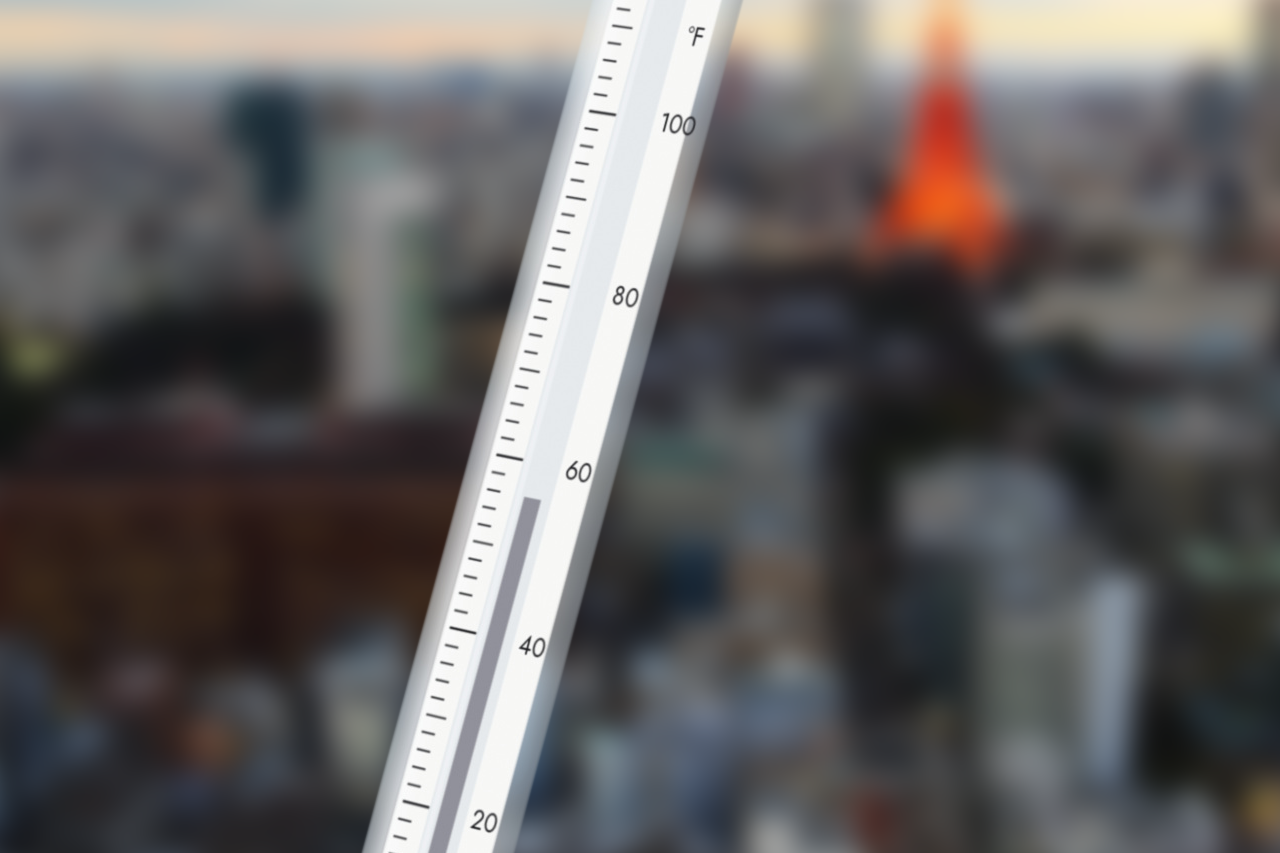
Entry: 56°F
